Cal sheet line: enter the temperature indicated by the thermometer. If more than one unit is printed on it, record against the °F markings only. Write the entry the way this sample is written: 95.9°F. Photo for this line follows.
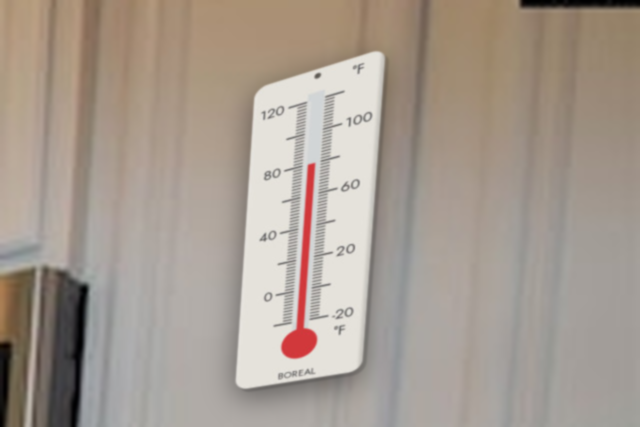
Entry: 80°F
